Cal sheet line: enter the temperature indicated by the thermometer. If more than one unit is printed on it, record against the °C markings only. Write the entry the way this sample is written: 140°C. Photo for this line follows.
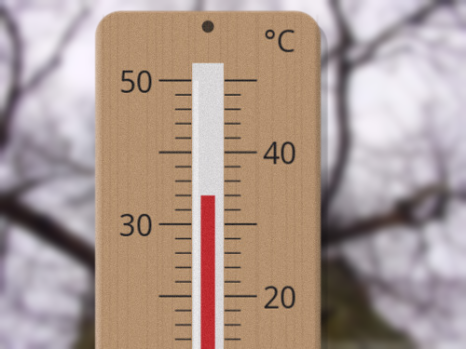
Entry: 34°C
